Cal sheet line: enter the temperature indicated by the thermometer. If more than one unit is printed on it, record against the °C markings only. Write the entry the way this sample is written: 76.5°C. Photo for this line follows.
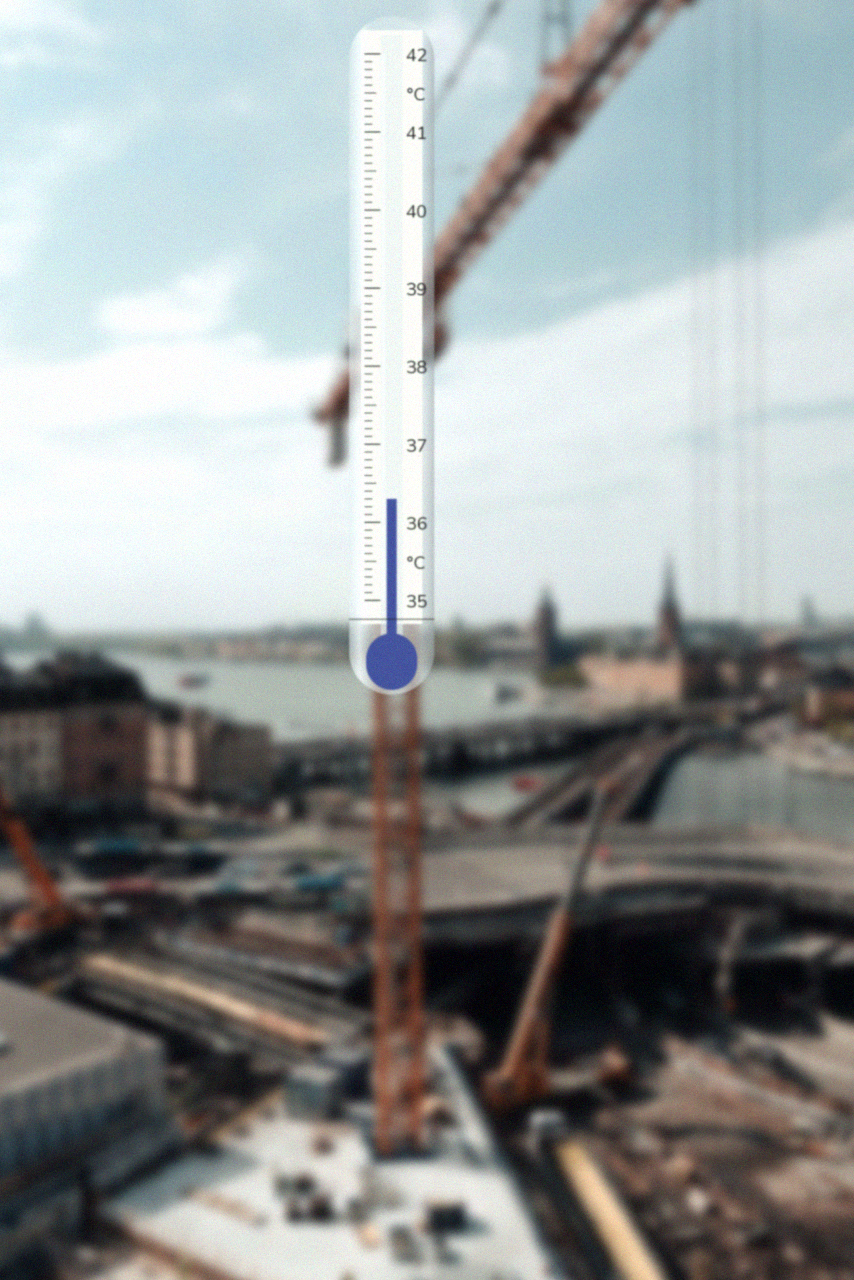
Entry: 36.3°C
